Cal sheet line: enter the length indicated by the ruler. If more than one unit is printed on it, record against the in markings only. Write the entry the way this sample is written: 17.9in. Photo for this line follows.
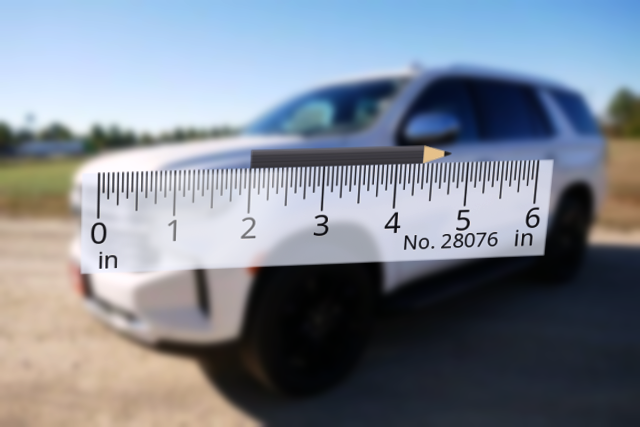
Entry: 2.75in
